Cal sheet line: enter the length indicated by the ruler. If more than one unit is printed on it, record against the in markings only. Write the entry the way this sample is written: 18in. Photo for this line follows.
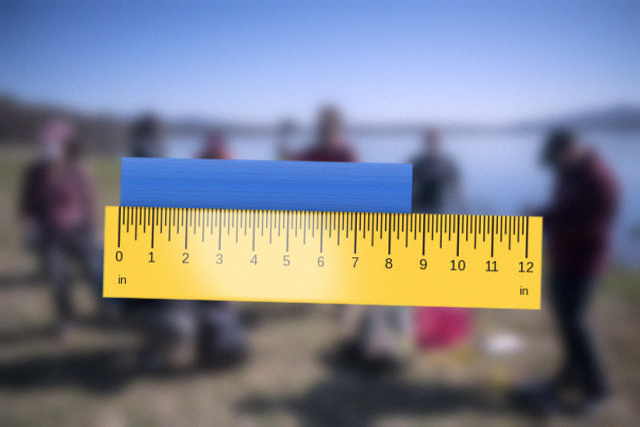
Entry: 8.625in
